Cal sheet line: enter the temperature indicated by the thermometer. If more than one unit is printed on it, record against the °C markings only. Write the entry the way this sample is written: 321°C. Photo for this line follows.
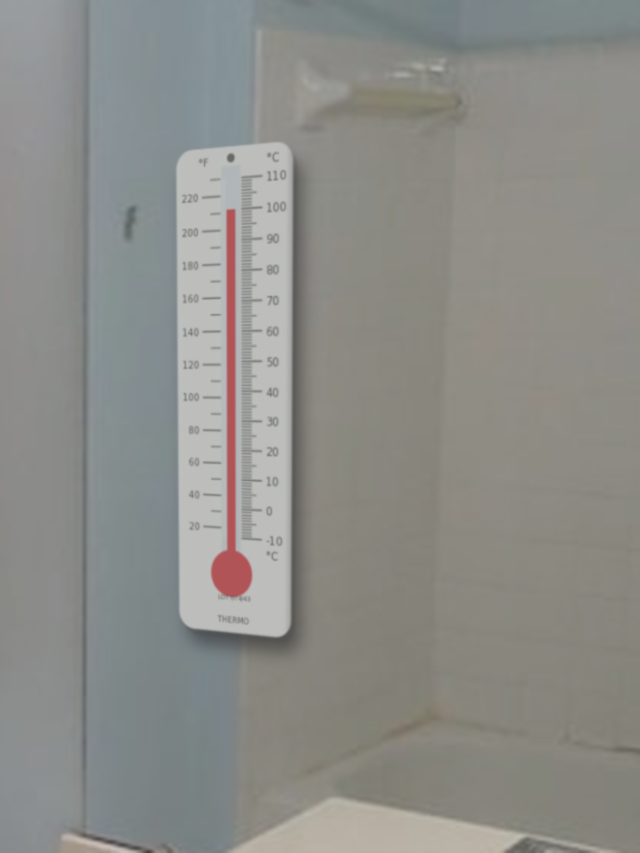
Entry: 100°C
